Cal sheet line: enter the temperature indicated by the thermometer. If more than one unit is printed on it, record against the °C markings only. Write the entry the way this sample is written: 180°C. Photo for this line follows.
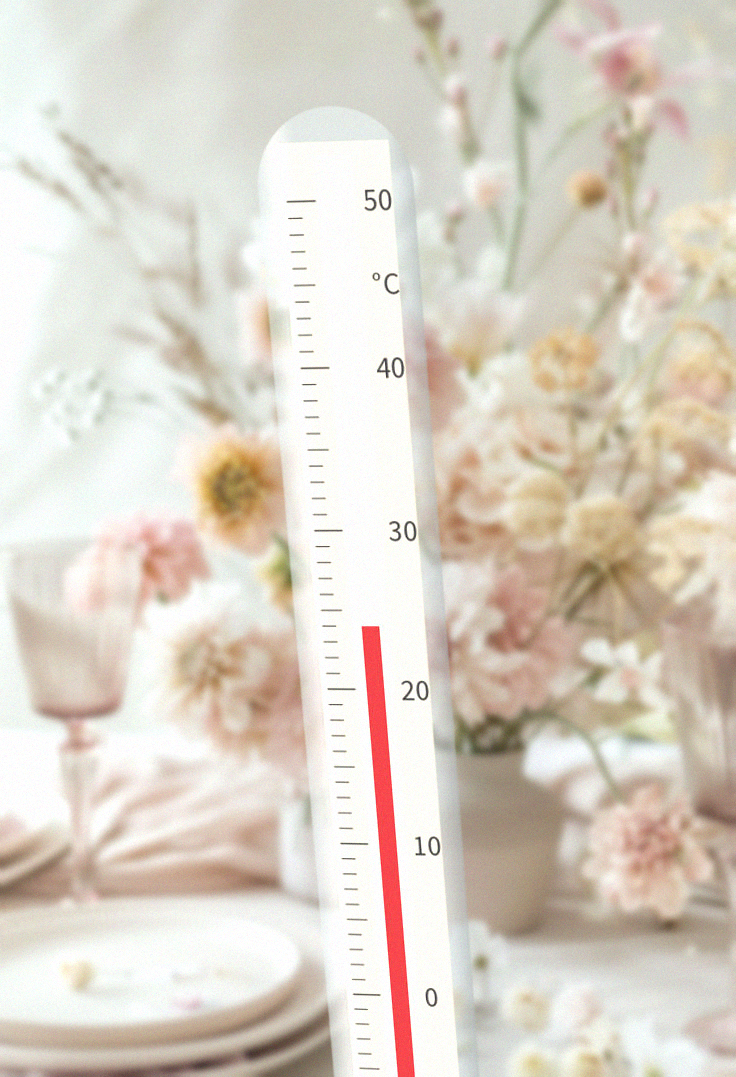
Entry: 24°C
